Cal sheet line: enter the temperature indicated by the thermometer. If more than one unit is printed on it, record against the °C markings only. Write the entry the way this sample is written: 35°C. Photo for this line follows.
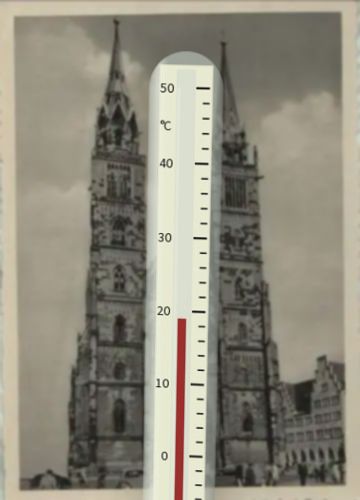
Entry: 19°C
